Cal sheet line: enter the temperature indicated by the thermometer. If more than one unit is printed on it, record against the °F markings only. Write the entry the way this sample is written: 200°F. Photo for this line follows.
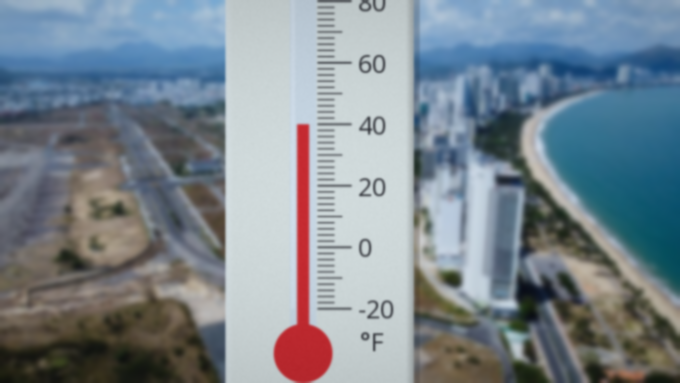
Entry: 40°F
